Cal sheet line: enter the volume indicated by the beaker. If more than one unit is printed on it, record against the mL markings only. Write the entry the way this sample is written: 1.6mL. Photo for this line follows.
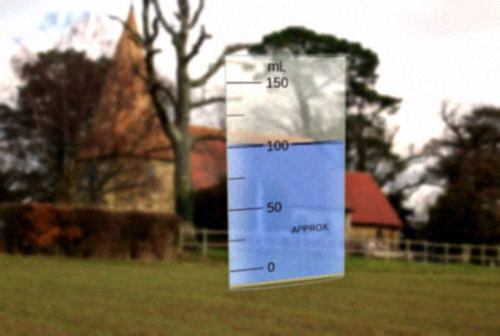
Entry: 100mL
